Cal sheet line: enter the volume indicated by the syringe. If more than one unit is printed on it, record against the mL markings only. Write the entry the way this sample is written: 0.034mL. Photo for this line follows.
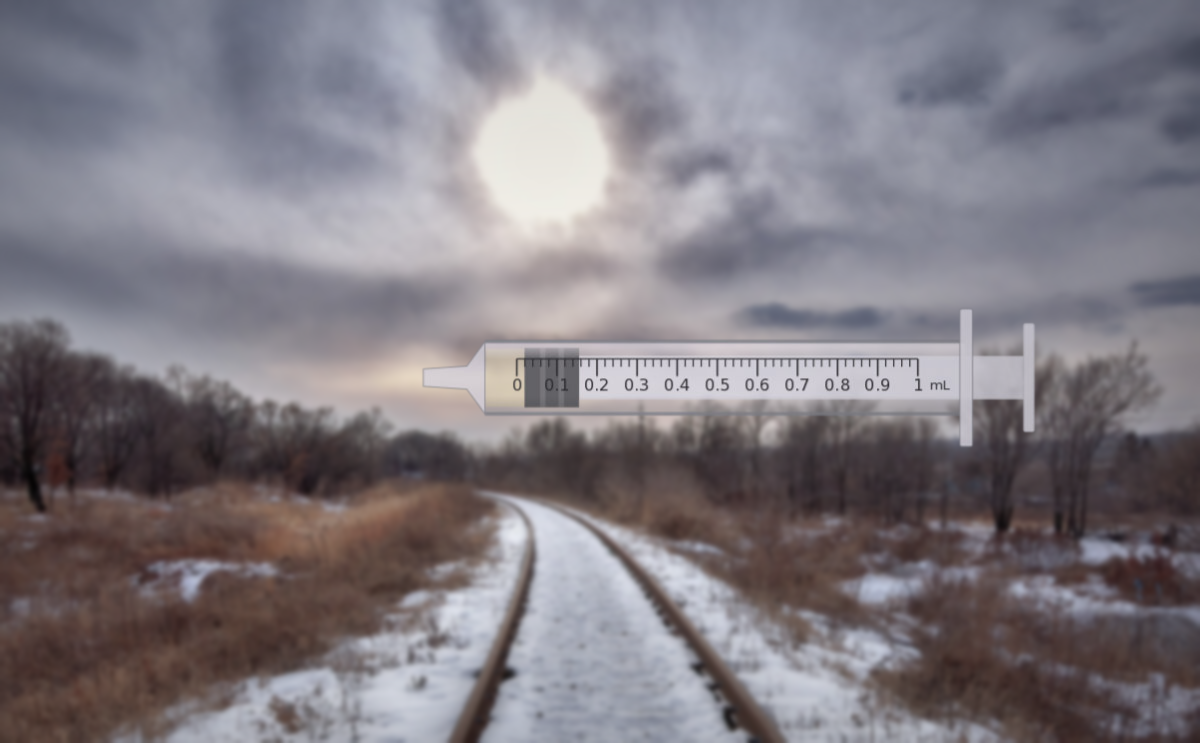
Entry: 0.02mL
